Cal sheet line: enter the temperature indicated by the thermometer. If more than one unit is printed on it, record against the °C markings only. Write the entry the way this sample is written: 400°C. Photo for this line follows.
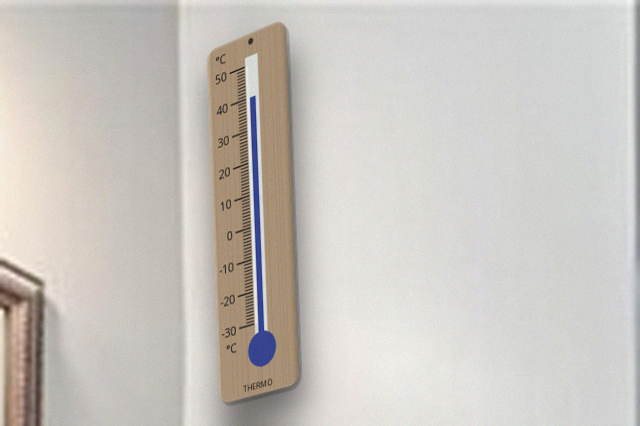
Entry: 40°C
